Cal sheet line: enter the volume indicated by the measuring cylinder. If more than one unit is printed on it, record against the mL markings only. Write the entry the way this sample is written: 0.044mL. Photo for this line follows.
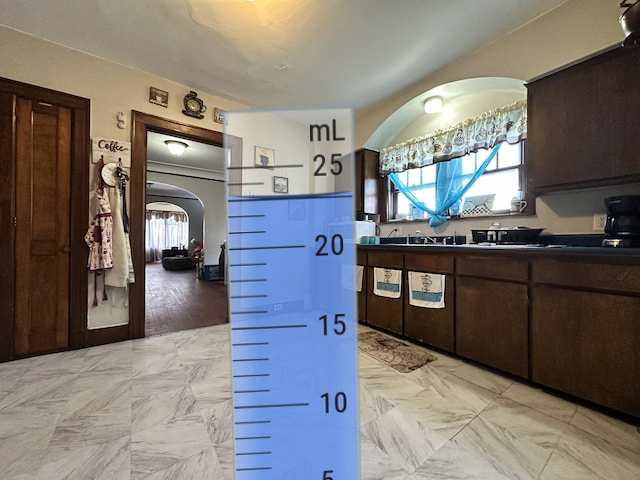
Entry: 23mL
